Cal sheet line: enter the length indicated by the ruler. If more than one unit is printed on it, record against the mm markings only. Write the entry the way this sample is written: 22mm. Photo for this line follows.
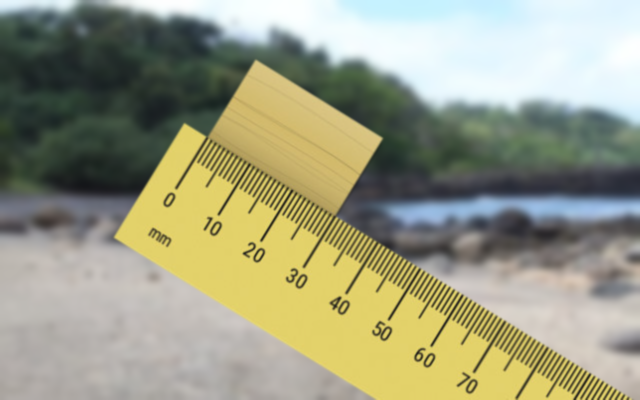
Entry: 30mm
